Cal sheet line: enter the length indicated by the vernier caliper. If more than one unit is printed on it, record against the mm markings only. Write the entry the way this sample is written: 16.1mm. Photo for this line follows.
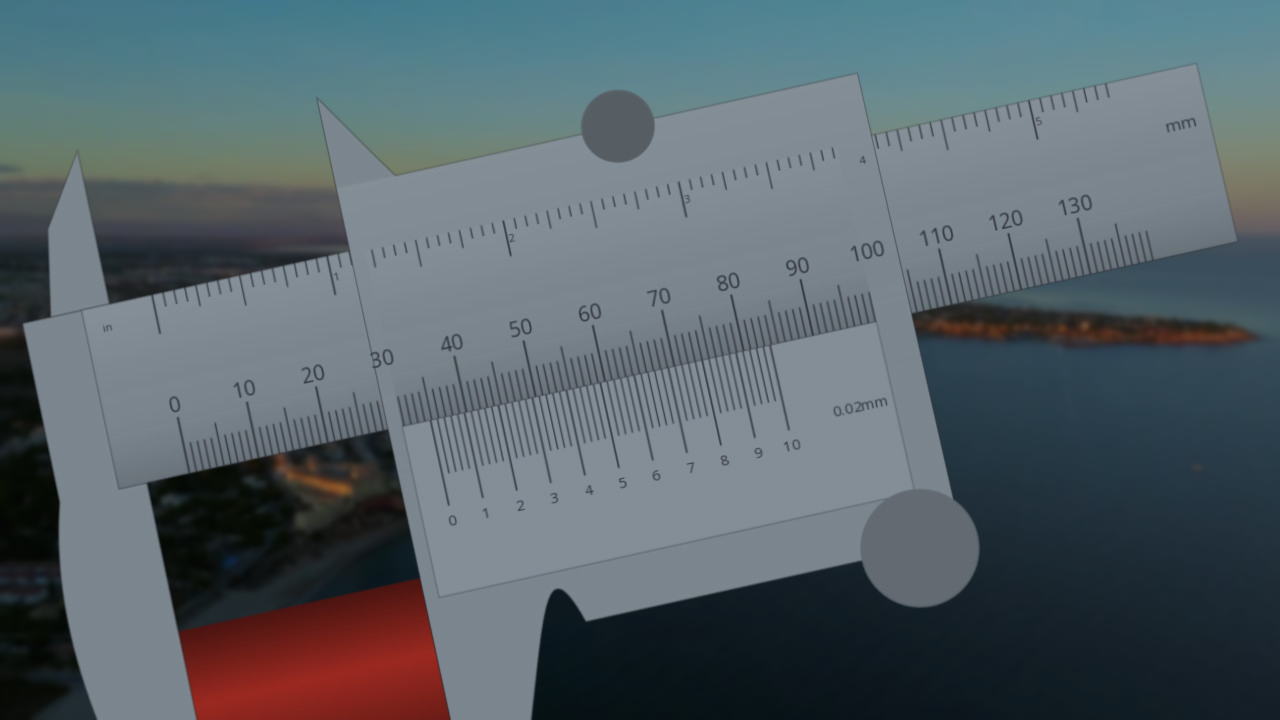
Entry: 34.8mm
